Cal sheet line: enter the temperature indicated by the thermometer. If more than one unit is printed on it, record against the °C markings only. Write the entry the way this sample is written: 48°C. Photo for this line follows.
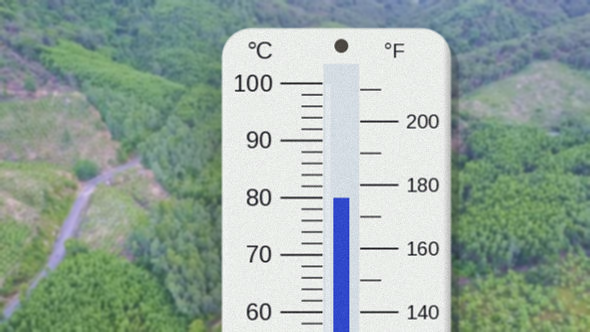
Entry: 80°C
